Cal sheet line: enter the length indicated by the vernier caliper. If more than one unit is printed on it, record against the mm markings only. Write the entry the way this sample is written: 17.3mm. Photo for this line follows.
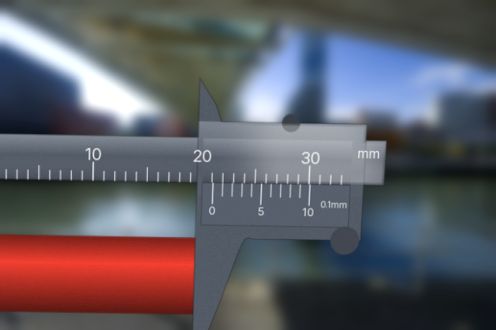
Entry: 21.1mm
